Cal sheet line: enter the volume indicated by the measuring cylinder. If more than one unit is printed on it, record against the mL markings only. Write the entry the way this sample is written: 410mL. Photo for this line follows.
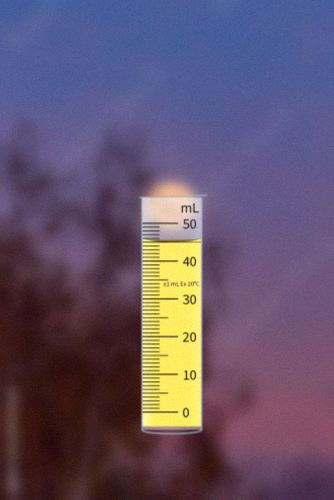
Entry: 45mL
